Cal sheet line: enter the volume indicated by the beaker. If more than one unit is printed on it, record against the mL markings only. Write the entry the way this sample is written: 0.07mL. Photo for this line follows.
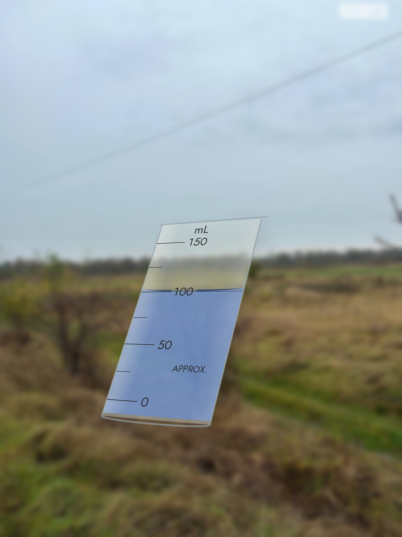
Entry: 100mL
